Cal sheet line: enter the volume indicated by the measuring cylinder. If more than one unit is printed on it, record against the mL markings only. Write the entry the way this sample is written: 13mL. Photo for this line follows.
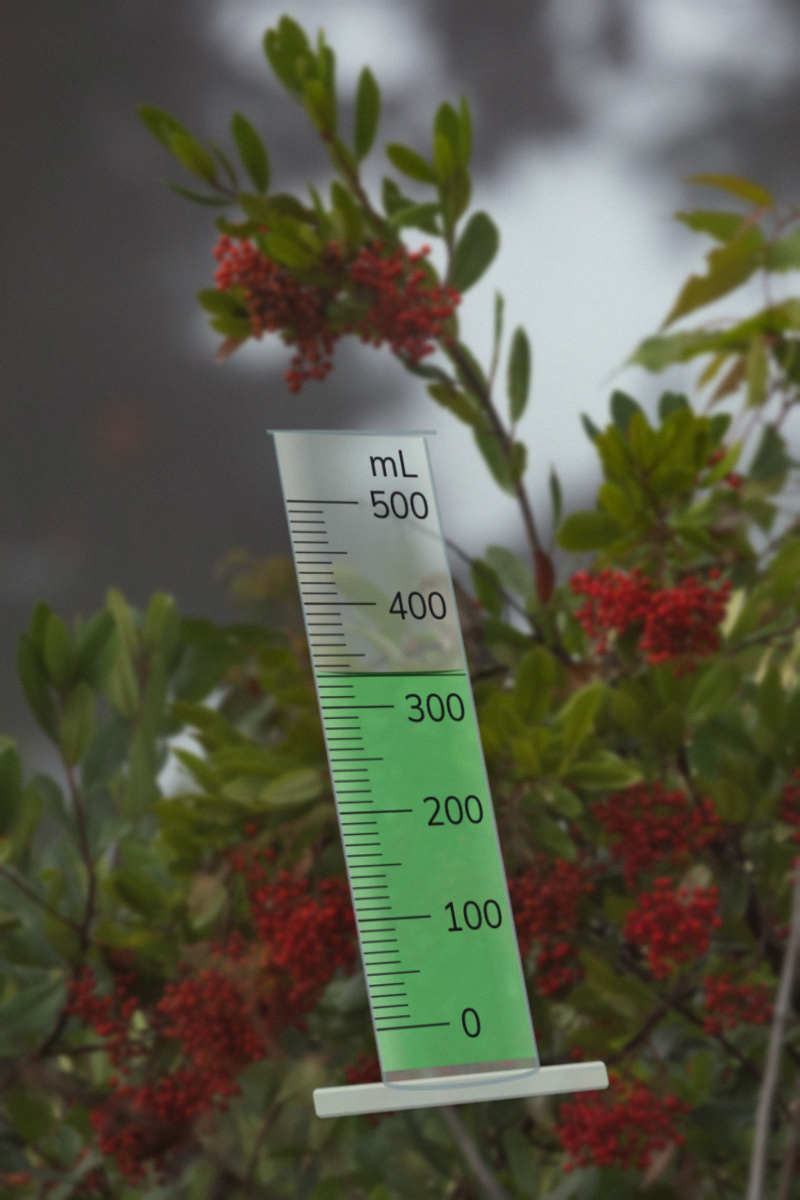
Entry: 330mL
